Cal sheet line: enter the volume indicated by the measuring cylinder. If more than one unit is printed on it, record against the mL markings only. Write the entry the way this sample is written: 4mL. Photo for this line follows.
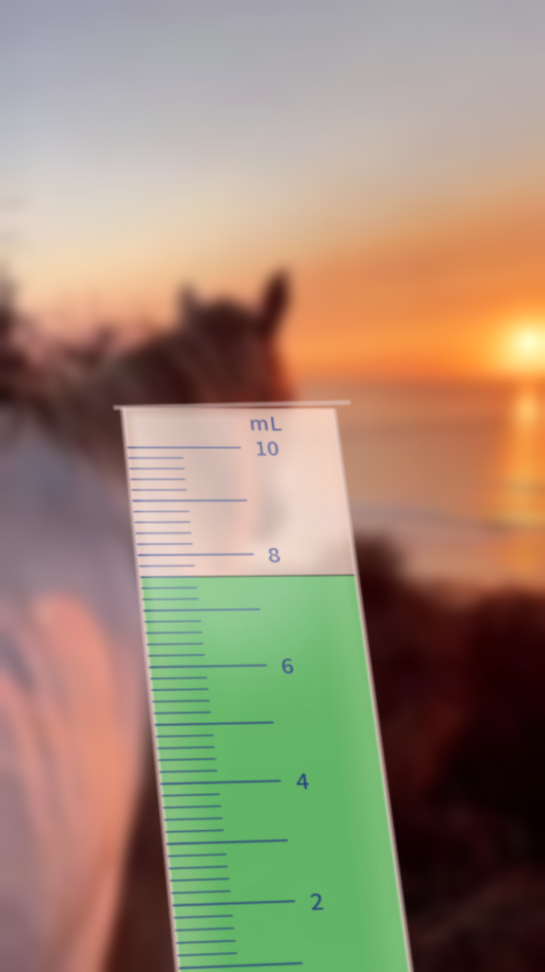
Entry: 7.6mL
